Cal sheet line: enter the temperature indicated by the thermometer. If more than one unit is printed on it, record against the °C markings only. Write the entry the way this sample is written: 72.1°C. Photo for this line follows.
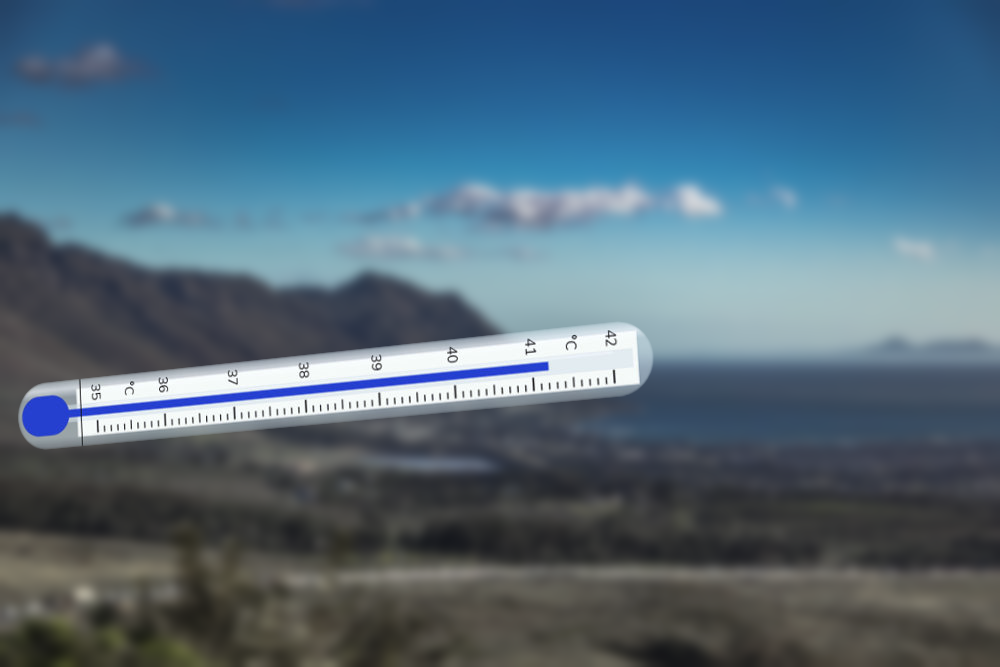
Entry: 41.2°C
